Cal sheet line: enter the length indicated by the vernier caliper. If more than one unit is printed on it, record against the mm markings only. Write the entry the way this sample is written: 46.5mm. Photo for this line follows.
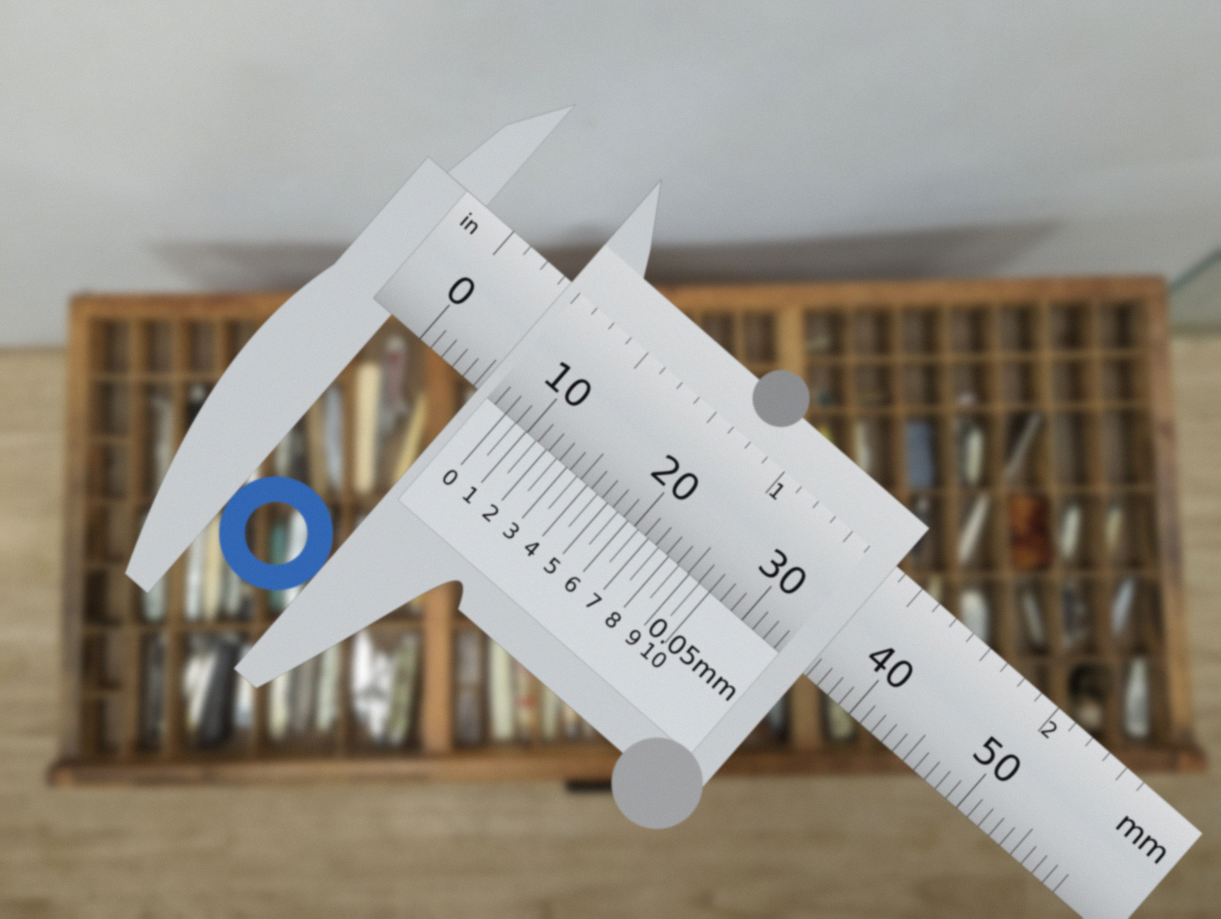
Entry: 8.0mm
